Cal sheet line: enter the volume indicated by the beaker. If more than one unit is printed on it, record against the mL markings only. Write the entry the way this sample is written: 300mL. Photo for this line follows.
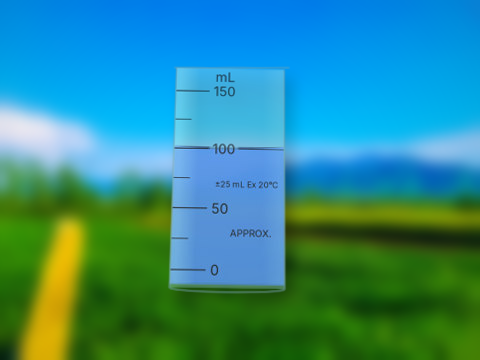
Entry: 100mL
